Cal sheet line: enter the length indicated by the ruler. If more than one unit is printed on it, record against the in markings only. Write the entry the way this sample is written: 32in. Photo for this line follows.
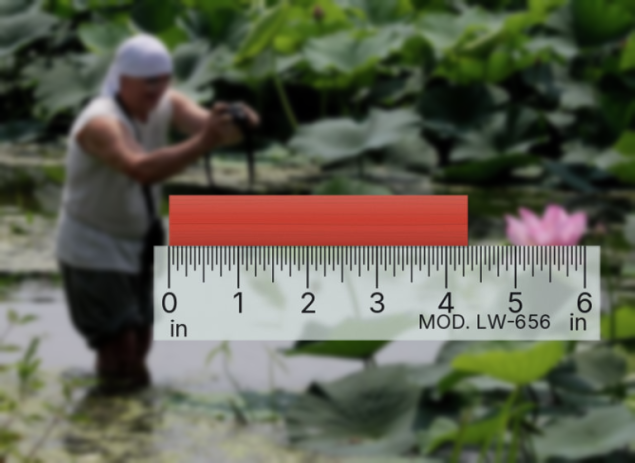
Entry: 4.3125in
